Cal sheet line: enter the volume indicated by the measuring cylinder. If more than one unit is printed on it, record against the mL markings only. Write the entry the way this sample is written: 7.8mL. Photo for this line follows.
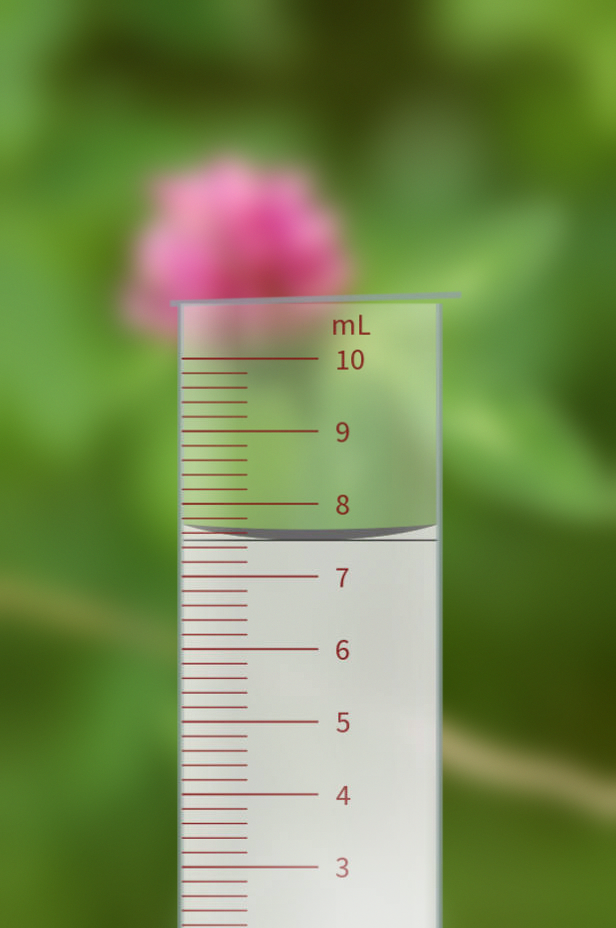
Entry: 7.5mL
